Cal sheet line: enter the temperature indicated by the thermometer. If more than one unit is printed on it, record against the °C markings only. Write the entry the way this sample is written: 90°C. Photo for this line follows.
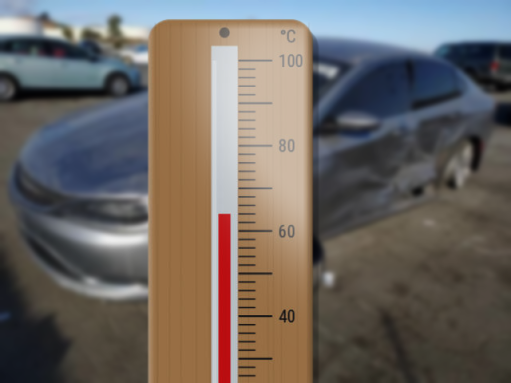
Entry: 64°C
